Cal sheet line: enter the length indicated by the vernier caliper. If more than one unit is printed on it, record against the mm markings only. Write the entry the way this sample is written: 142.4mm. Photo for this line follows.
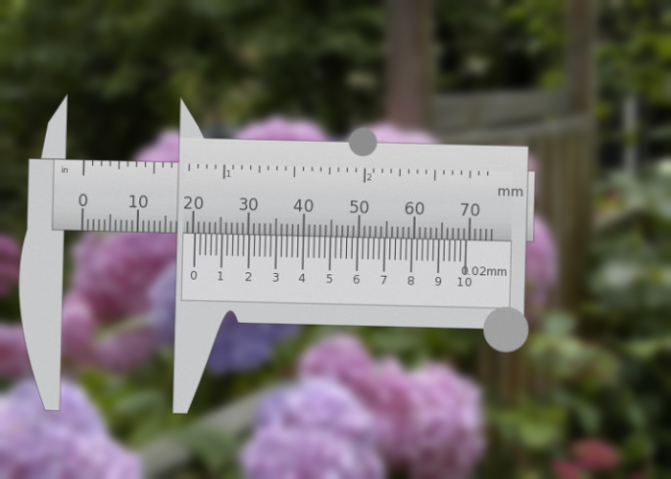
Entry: 20.4mm
